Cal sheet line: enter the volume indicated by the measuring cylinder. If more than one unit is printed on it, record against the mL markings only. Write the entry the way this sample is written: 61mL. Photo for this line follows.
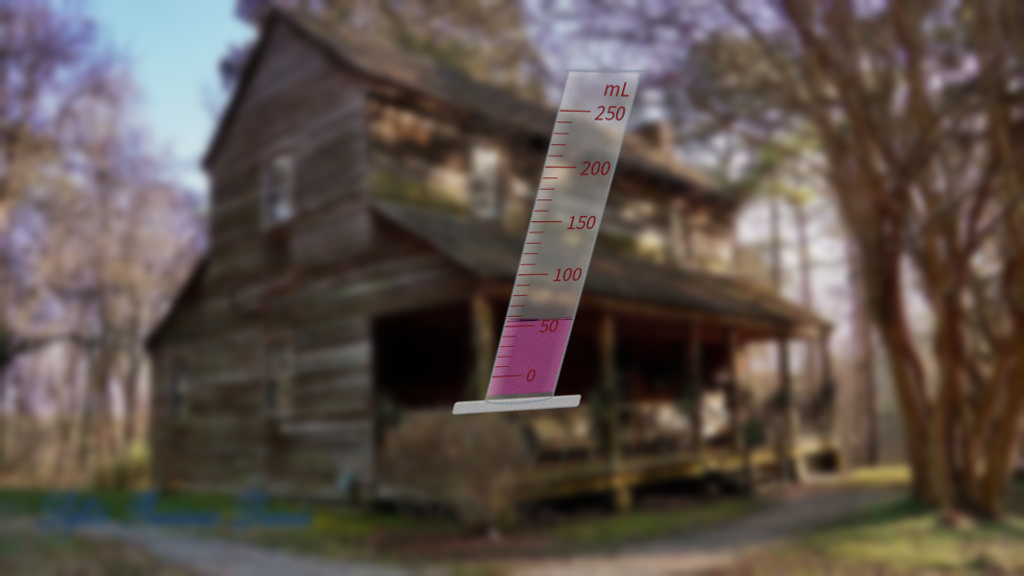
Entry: 55mL
